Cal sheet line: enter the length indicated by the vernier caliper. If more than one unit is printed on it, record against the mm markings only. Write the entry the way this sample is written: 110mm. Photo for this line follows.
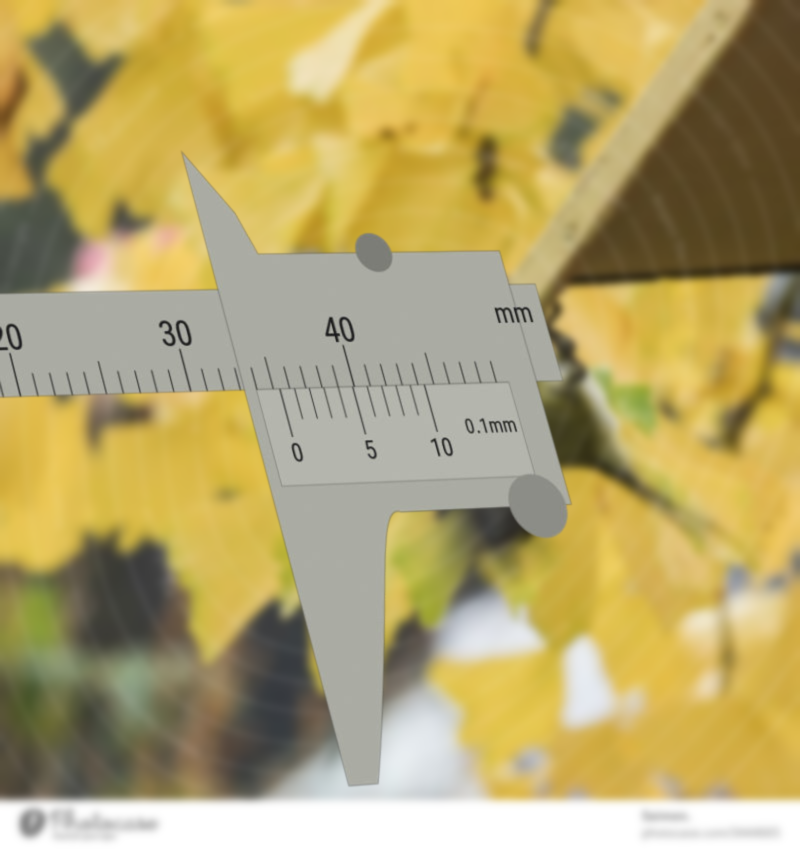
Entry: 35.4mm
